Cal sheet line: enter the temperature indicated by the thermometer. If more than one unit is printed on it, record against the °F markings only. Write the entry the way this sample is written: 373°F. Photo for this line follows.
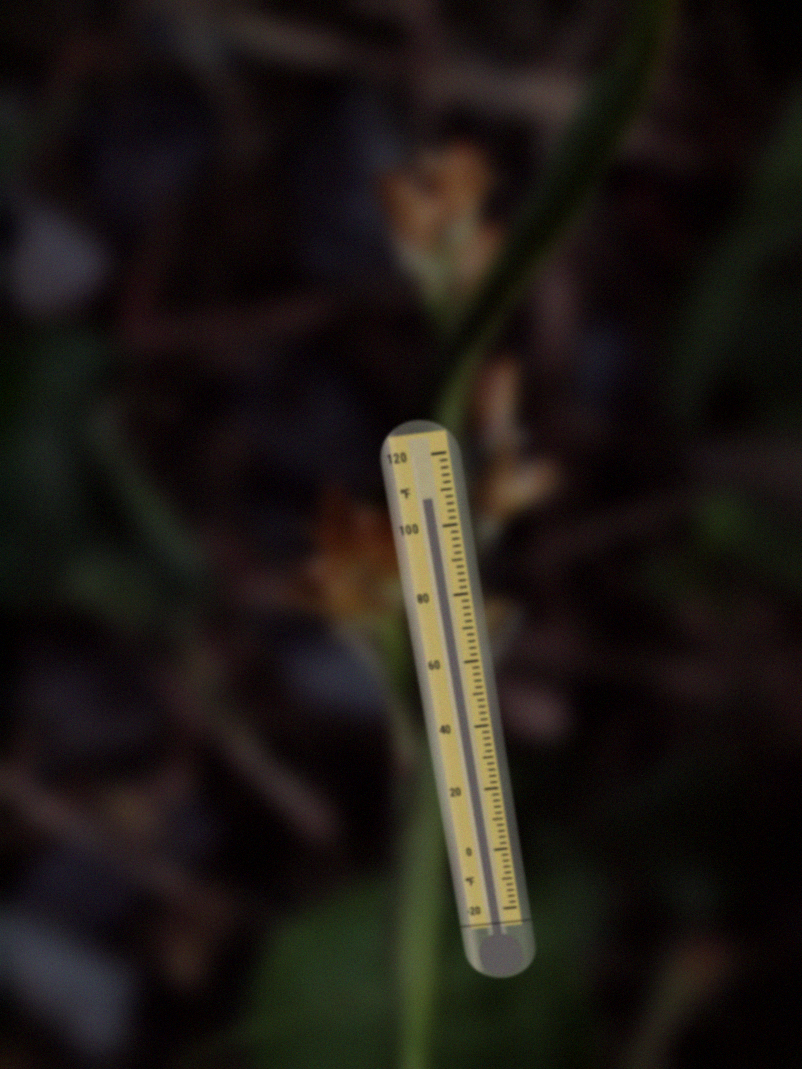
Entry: 108°F
